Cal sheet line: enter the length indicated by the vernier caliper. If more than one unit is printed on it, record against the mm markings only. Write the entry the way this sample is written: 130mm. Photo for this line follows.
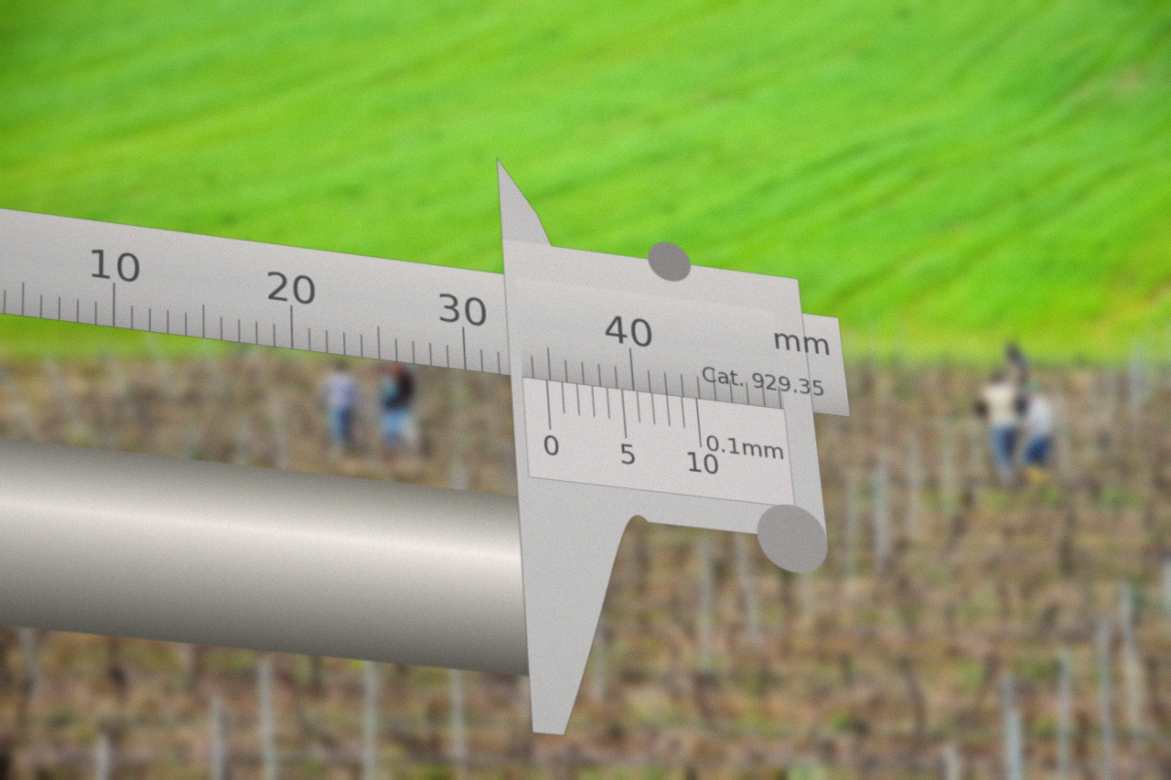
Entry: 34.8mm
